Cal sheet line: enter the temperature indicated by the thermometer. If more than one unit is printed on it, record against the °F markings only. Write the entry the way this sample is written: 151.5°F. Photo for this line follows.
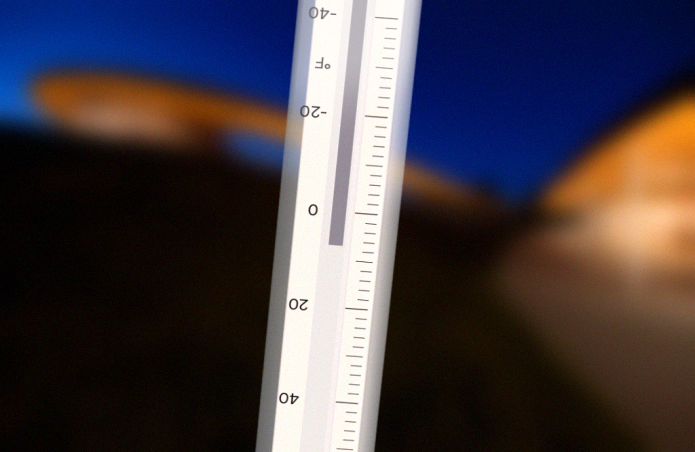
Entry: 7°F
